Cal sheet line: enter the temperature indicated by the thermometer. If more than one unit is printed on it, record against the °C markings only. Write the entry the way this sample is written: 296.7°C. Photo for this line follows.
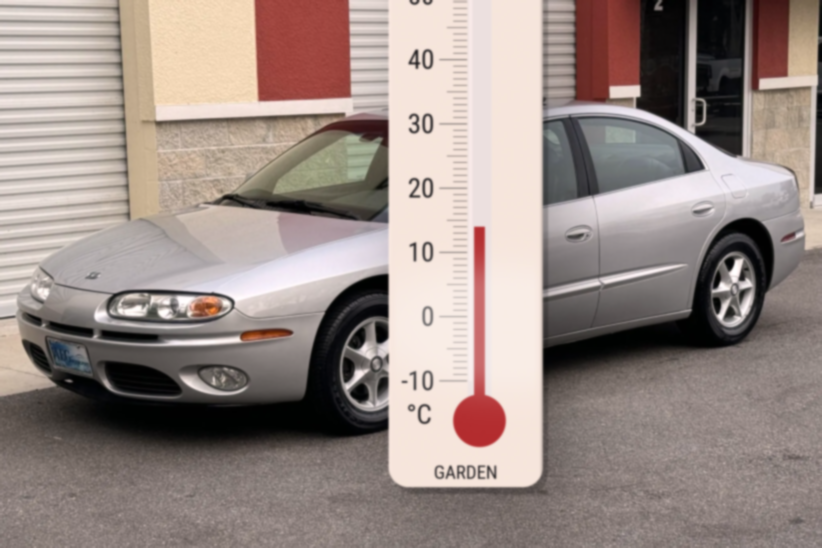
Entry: 14°C
